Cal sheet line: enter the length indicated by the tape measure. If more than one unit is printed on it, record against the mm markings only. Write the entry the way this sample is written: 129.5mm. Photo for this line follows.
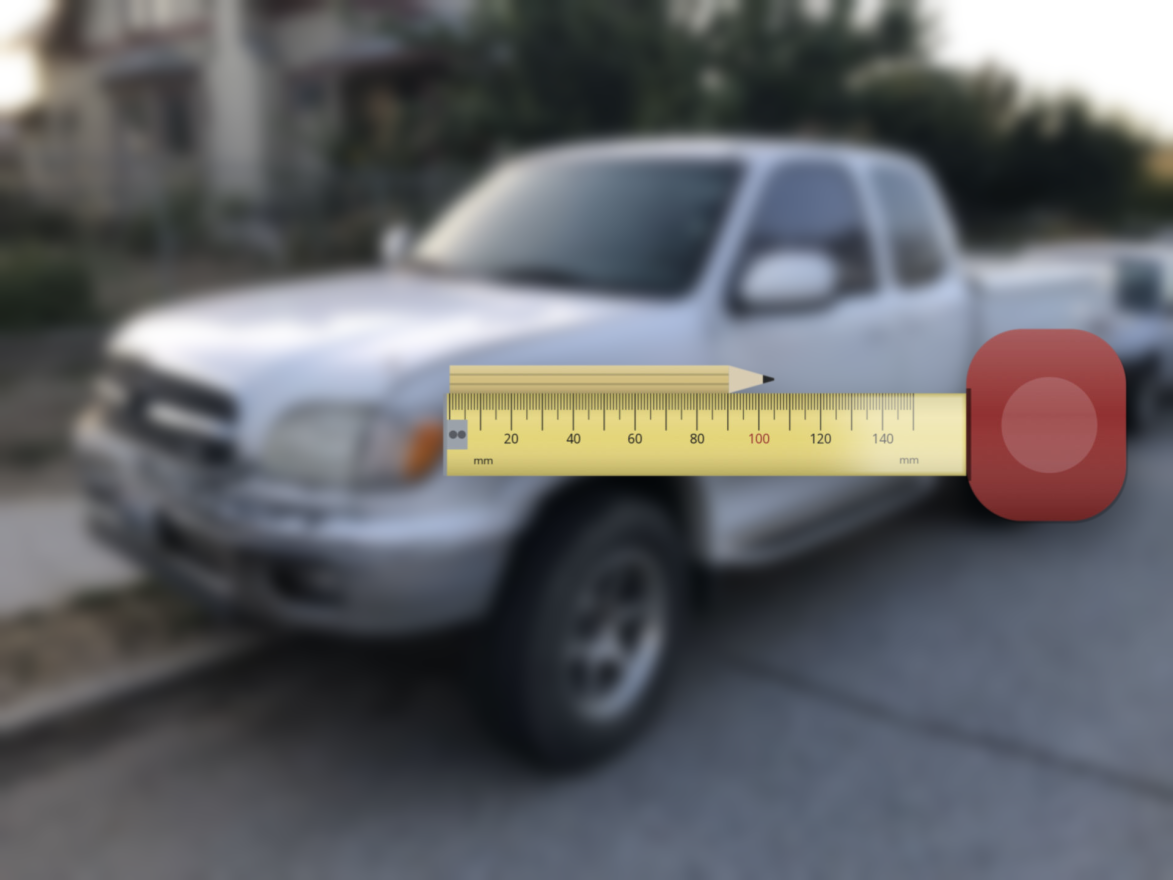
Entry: 105mm
